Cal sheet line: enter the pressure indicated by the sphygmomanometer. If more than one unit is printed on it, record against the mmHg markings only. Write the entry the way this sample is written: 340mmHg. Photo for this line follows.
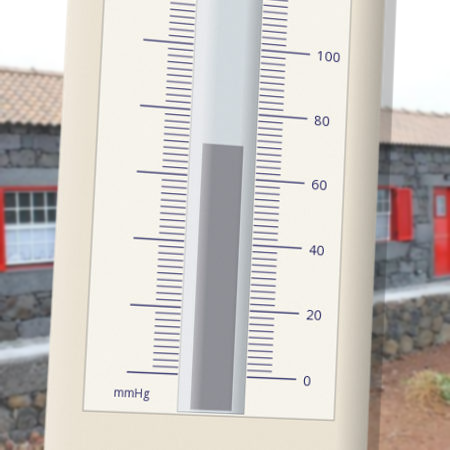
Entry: 70mmHg
